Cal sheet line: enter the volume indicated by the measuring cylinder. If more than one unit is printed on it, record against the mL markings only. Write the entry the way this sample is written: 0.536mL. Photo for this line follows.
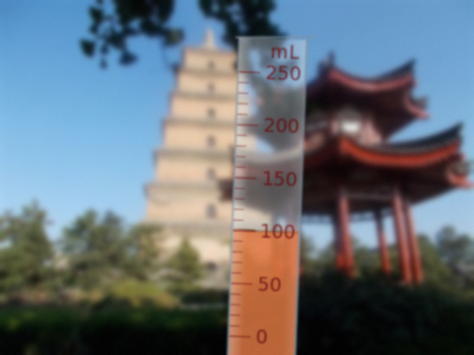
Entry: 100mL
